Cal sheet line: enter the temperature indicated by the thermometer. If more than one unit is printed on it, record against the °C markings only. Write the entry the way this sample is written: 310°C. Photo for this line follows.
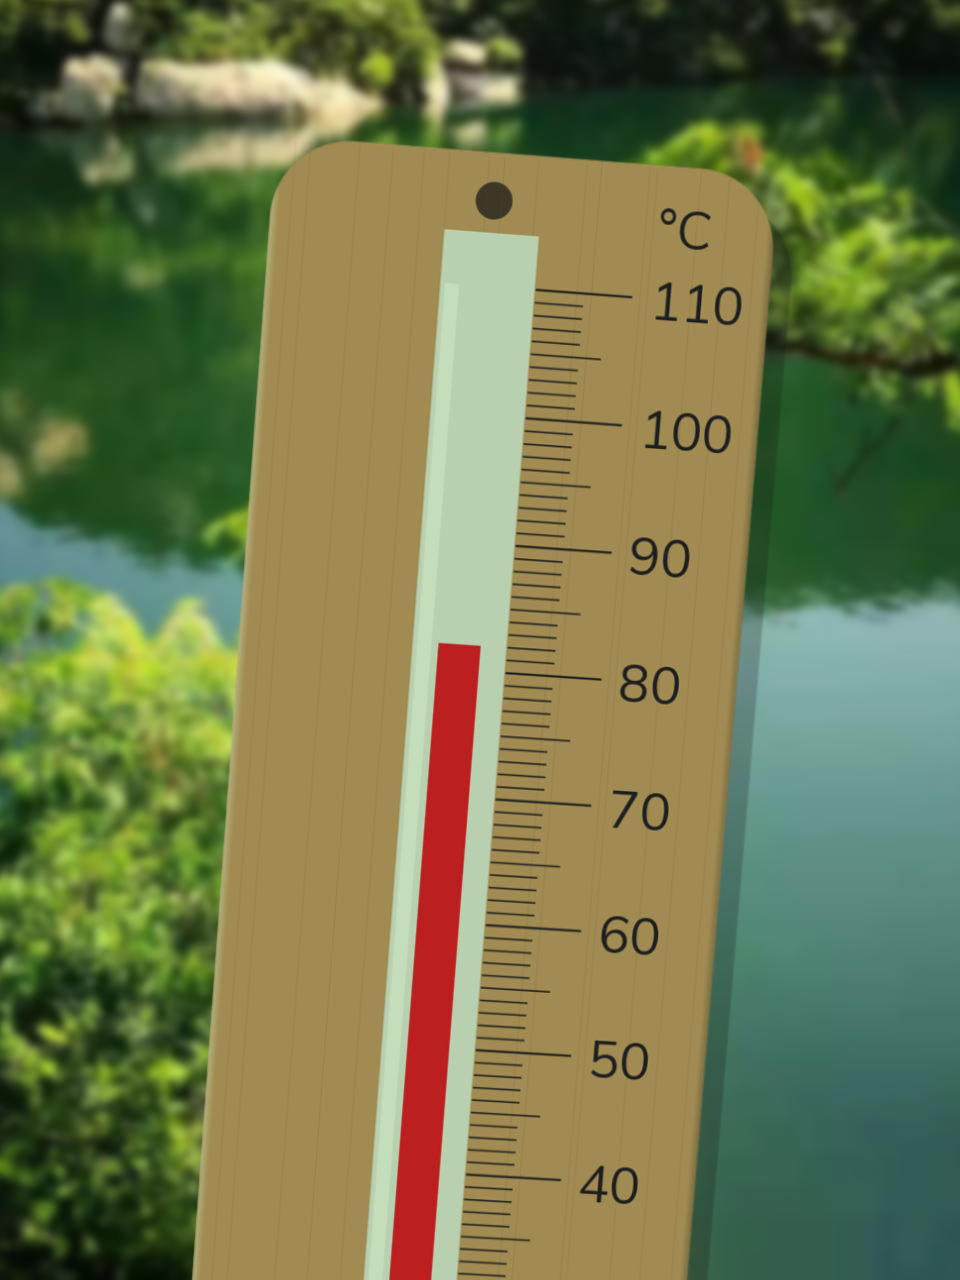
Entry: 82°C
